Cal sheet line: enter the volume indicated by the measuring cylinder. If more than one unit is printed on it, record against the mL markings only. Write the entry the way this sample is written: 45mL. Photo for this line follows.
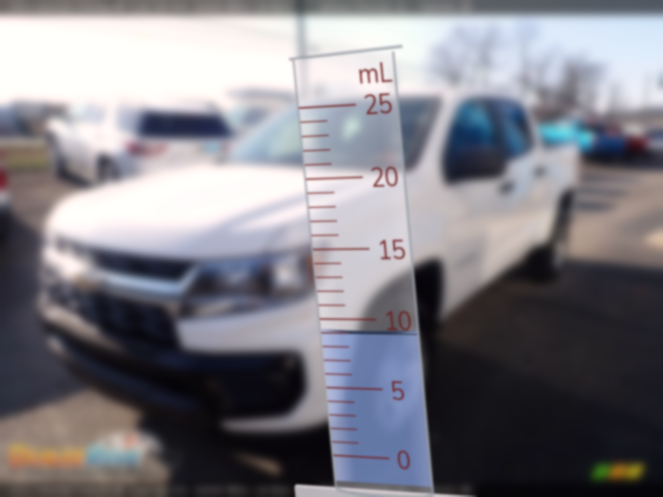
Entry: 9mL
